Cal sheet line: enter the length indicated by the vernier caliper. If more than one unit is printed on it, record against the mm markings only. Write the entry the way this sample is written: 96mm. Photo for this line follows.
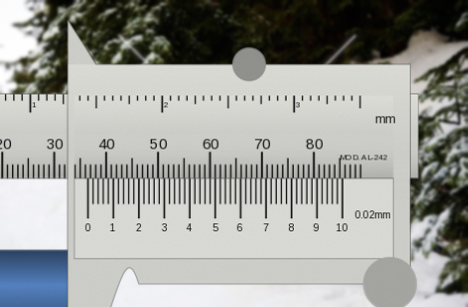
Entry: 36.5mm
